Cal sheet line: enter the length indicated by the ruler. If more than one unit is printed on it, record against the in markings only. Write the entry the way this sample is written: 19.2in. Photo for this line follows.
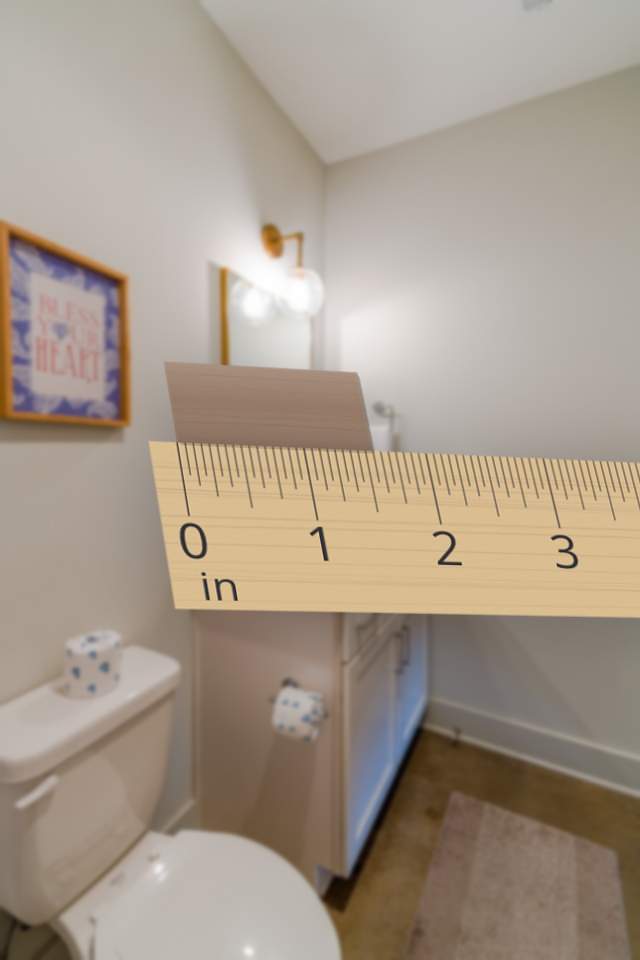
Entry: 1.5625in
